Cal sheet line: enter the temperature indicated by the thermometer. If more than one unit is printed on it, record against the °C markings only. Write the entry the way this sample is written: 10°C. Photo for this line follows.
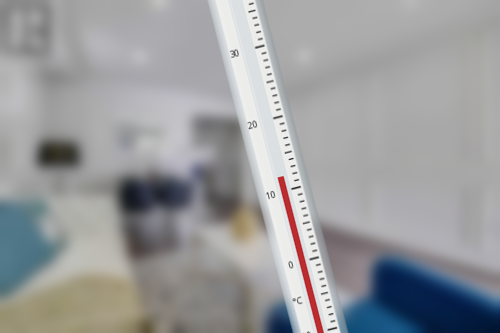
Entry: 12°C
